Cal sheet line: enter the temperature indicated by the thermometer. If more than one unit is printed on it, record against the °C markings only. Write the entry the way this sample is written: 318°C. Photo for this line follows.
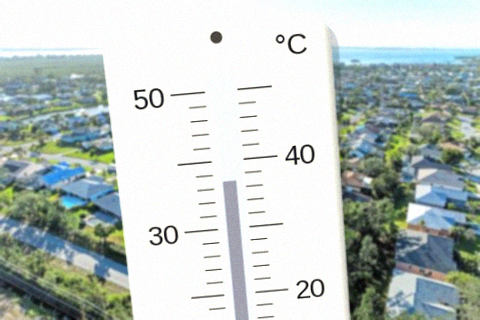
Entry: 37°C
